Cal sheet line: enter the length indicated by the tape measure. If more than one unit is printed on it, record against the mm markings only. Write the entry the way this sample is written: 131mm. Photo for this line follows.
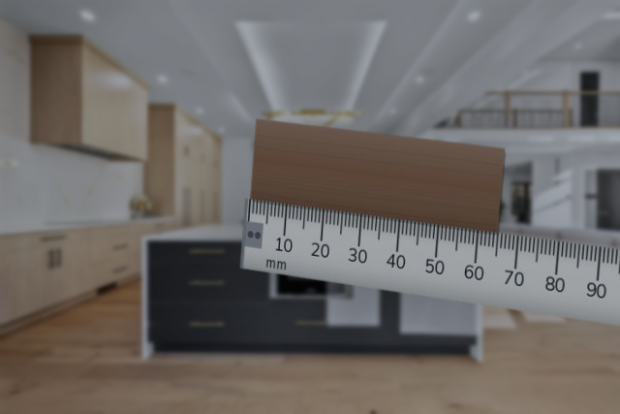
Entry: 65mm
